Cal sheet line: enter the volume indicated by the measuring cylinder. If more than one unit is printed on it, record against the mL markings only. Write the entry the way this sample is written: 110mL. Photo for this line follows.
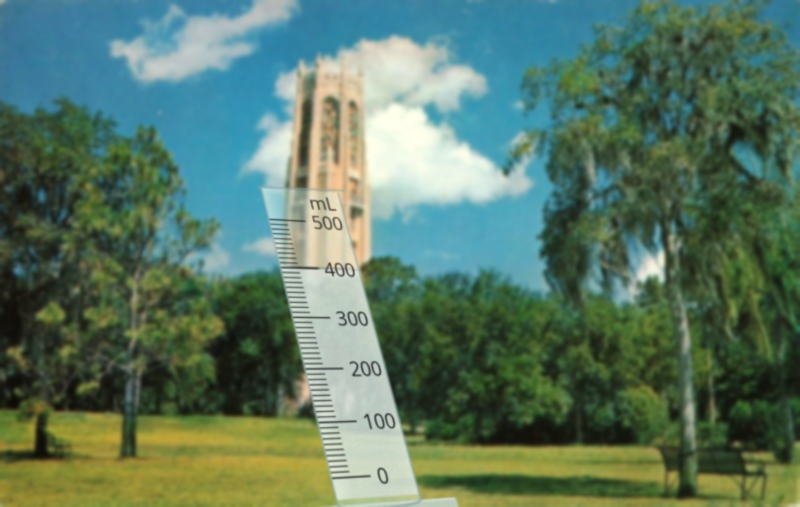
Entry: 400mL
